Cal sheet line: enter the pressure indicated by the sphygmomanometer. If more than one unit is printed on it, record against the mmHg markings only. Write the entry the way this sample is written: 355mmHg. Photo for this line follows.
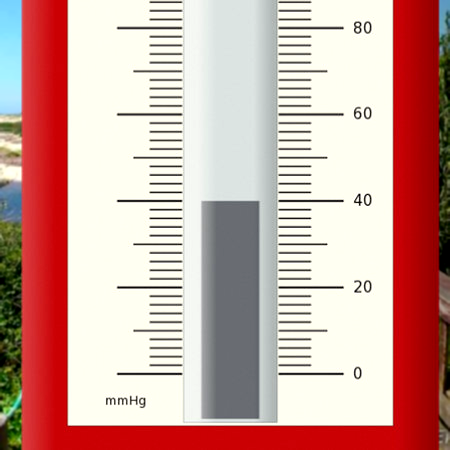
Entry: 40mmHg
